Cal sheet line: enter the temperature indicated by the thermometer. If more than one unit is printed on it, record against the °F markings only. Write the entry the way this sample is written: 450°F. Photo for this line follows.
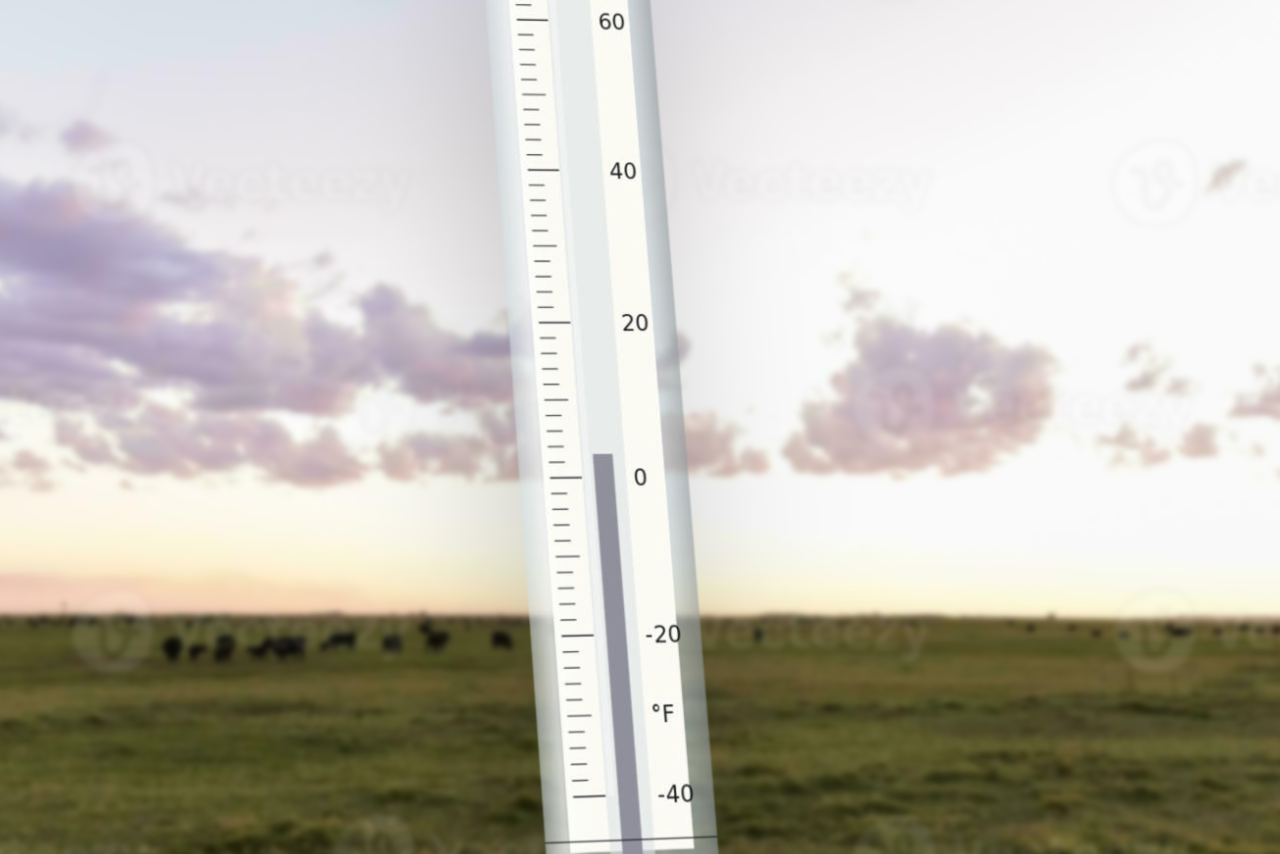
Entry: 3°F
